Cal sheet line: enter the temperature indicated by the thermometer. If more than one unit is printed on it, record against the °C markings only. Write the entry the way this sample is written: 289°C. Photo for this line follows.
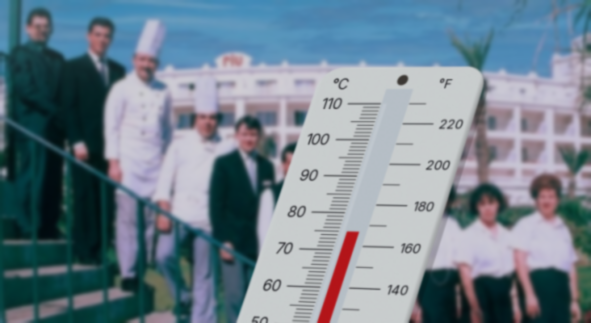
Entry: 75°C
